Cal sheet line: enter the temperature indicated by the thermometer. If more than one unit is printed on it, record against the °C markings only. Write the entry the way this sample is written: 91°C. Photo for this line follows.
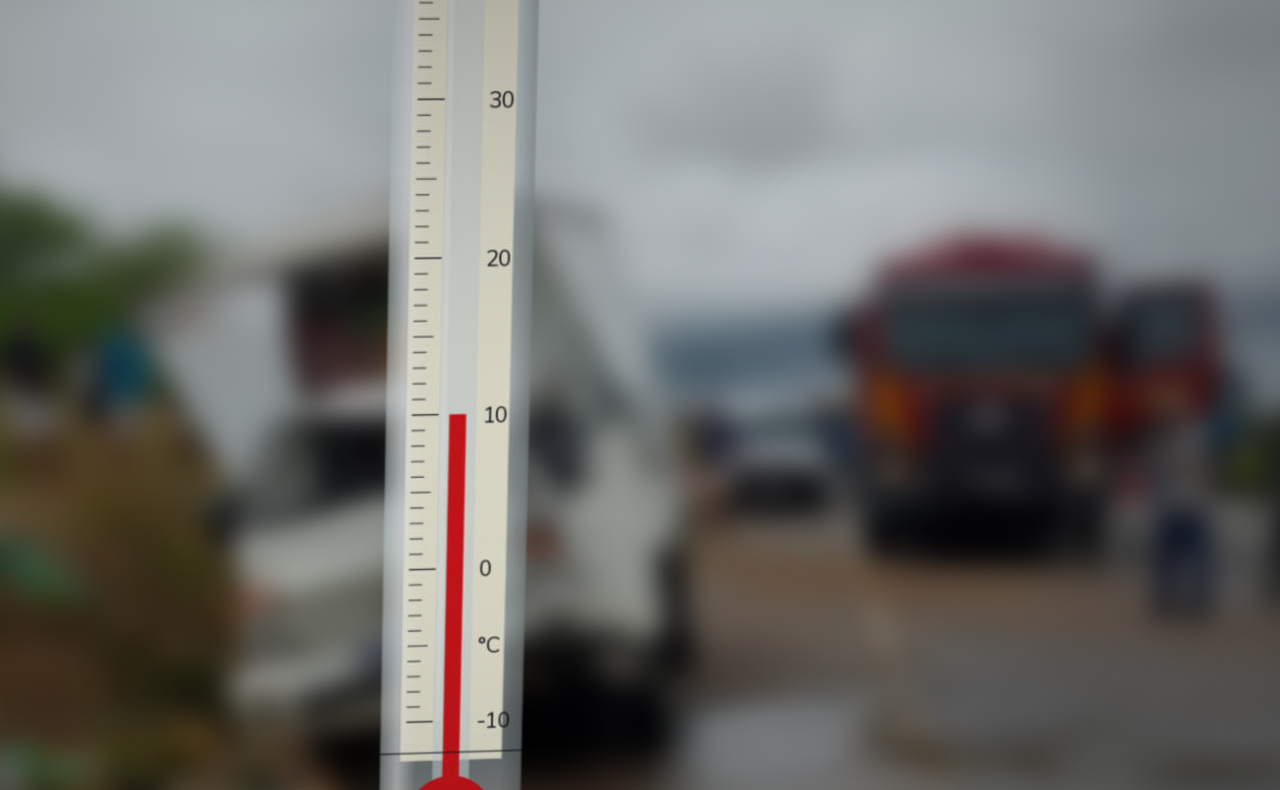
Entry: 10°C
